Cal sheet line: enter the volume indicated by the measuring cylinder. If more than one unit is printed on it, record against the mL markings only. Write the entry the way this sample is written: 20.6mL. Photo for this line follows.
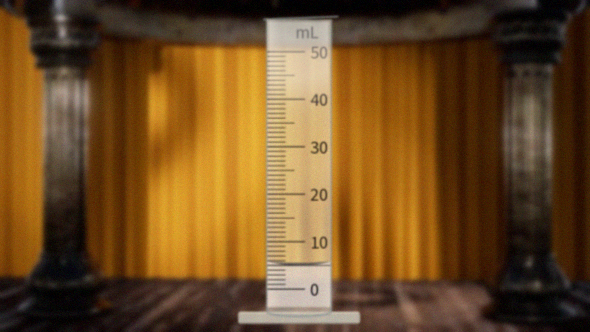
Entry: 5mL
